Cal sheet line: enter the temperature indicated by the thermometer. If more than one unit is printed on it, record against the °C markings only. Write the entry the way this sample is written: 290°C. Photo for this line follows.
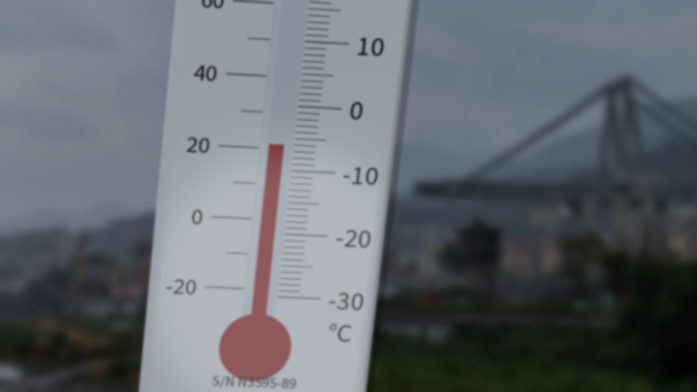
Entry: -6°C
